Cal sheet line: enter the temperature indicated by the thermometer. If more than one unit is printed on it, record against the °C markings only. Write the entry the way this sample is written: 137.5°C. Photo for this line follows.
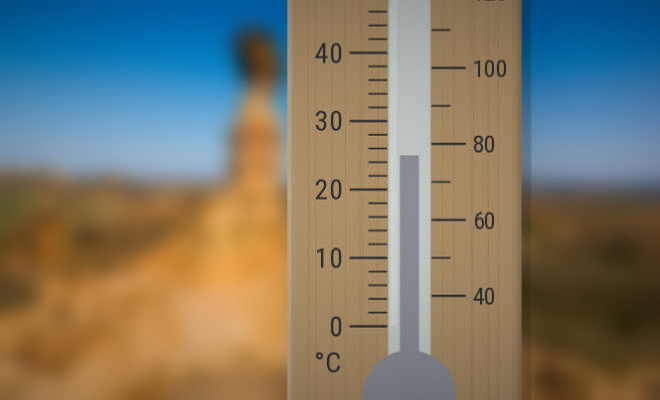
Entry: 25°C
